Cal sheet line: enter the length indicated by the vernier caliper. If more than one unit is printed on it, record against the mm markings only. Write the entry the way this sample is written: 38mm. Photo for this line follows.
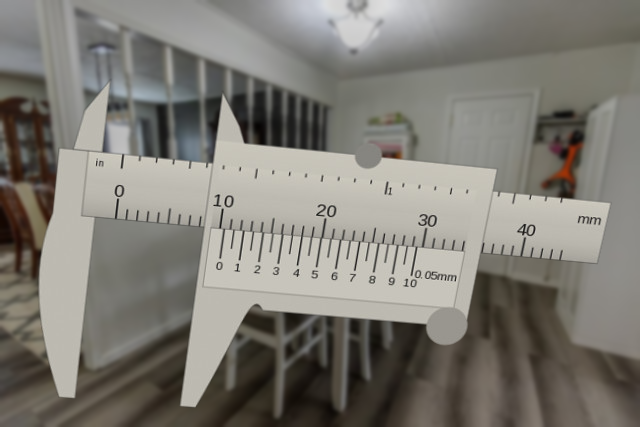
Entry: 10.4mm
